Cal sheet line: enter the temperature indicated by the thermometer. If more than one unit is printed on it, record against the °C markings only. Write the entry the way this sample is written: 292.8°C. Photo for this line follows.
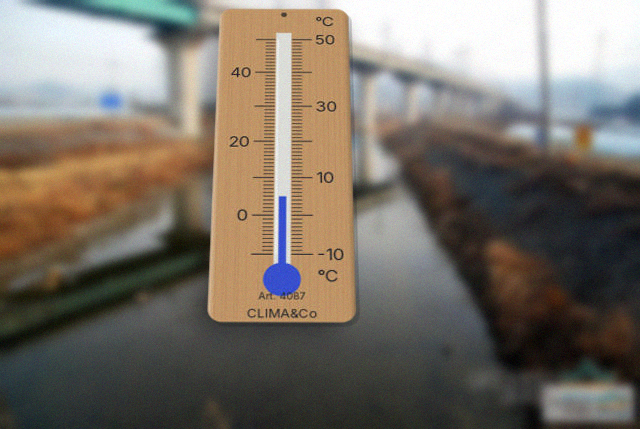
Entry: 5°C
